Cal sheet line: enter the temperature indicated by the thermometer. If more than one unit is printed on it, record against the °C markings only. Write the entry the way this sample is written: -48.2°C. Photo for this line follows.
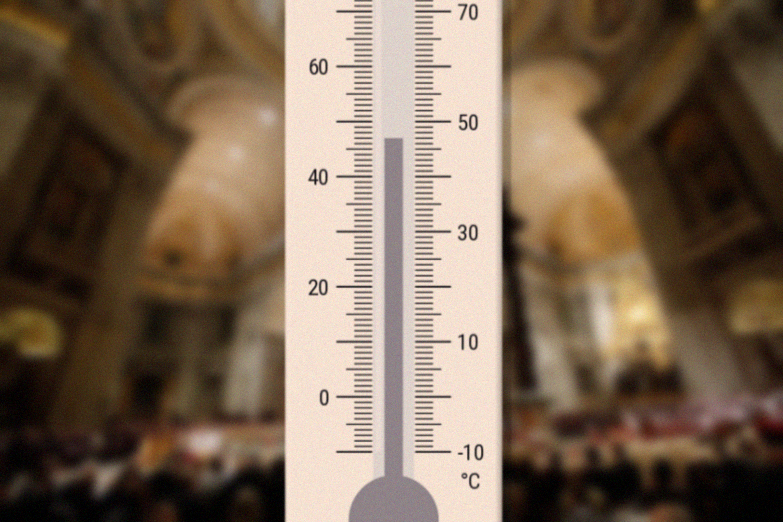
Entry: 47°C
